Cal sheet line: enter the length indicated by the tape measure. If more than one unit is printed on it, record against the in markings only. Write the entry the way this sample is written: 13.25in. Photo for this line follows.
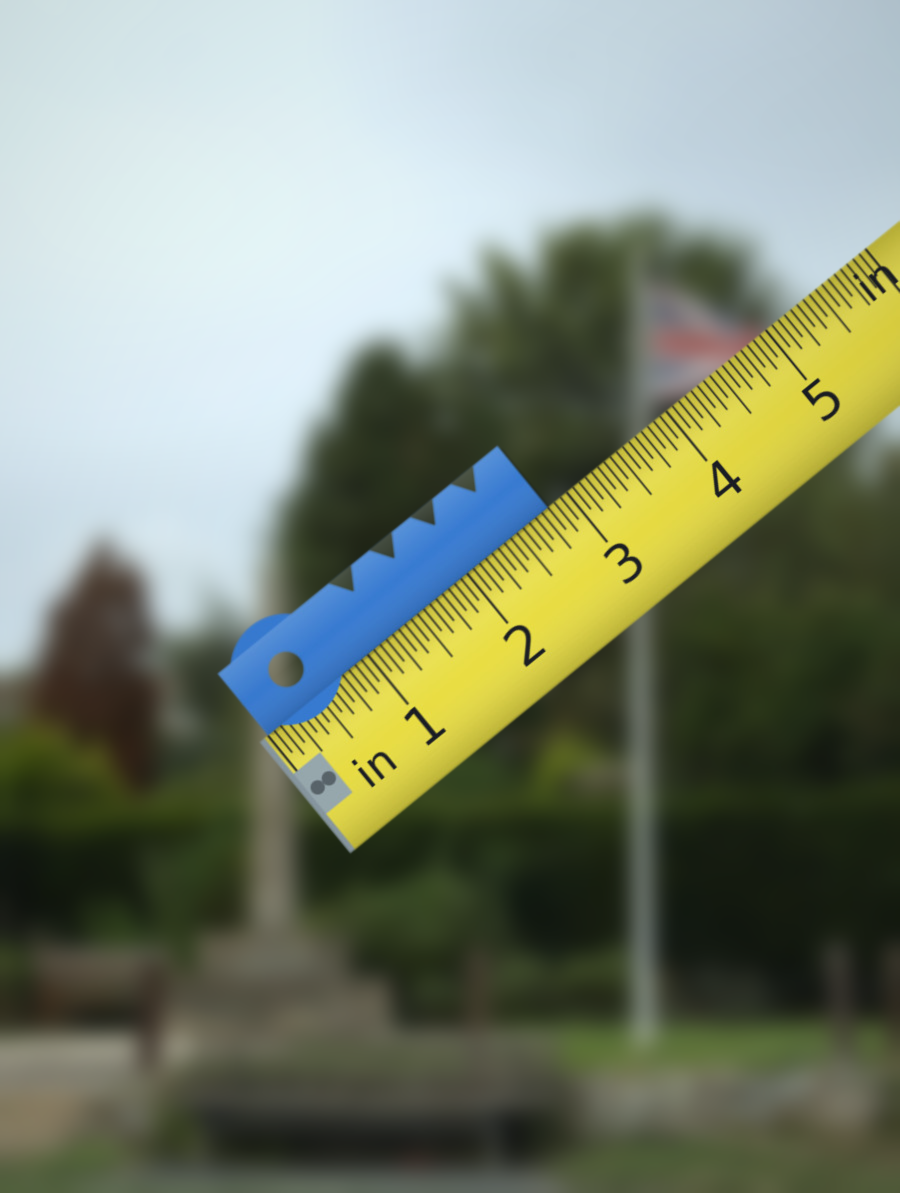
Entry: 2.8125in
